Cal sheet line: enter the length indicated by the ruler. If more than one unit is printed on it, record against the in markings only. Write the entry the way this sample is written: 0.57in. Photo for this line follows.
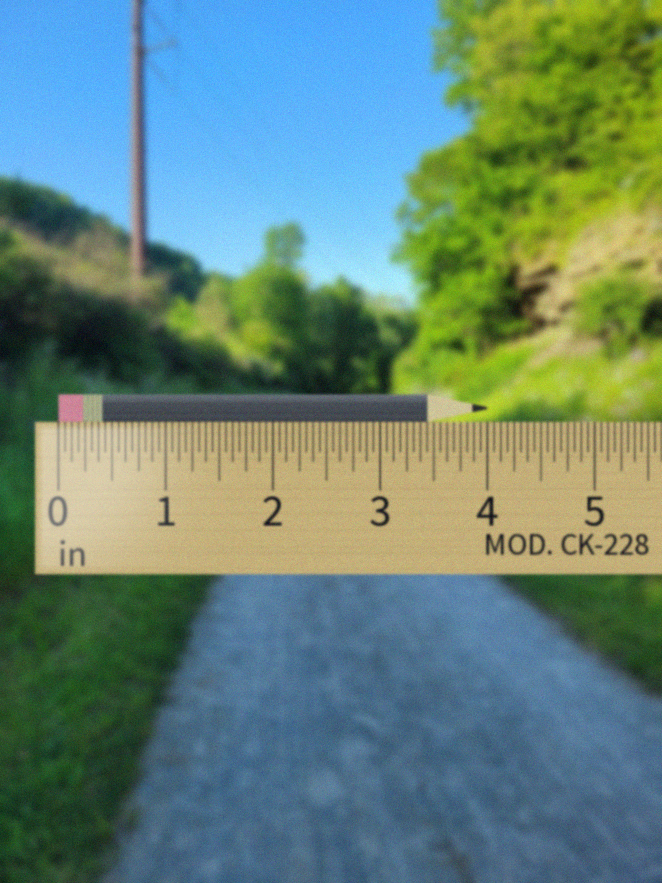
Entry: 4in
